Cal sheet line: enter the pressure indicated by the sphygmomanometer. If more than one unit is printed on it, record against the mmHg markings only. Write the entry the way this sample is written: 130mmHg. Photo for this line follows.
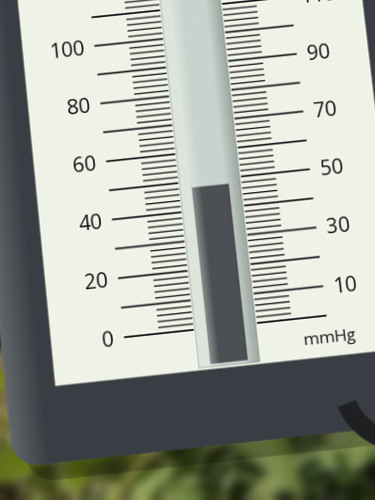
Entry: 48mmHg
